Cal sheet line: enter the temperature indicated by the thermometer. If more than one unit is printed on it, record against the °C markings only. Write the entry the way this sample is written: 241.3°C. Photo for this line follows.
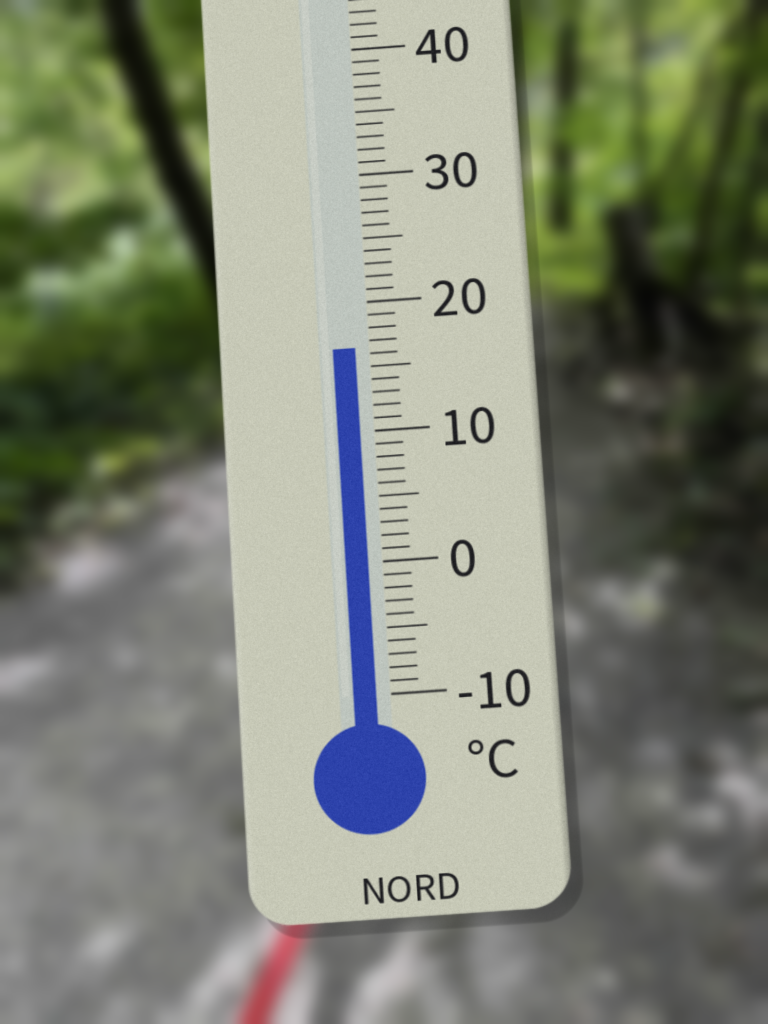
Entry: 16.5°C
